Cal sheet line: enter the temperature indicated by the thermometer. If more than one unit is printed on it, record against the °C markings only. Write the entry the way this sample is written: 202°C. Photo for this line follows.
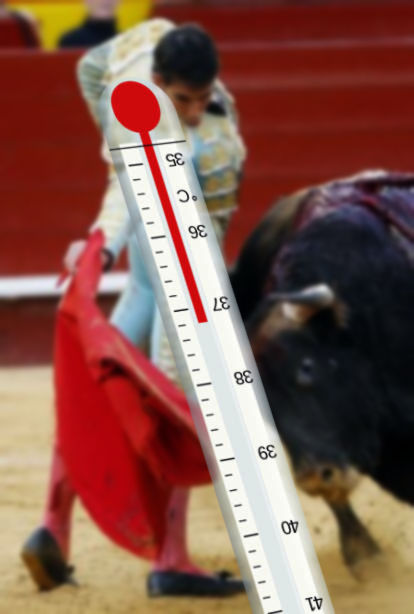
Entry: 37.2°C
